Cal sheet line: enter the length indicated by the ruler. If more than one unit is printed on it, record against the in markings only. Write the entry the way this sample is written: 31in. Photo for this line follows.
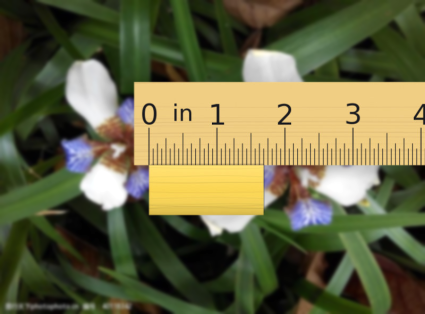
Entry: 1.6875in
